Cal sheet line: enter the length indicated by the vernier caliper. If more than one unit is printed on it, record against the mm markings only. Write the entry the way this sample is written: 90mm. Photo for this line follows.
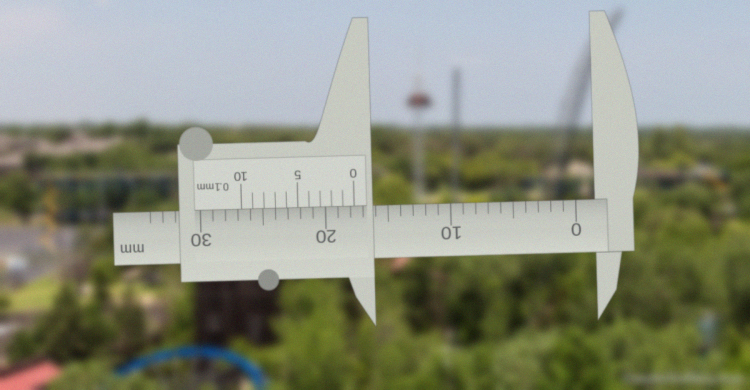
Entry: 17.7mm
